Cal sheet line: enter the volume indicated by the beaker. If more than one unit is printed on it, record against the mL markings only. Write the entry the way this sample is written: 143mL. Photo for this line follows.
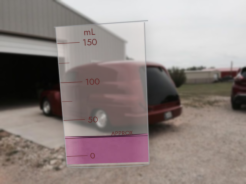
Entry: 25mL
